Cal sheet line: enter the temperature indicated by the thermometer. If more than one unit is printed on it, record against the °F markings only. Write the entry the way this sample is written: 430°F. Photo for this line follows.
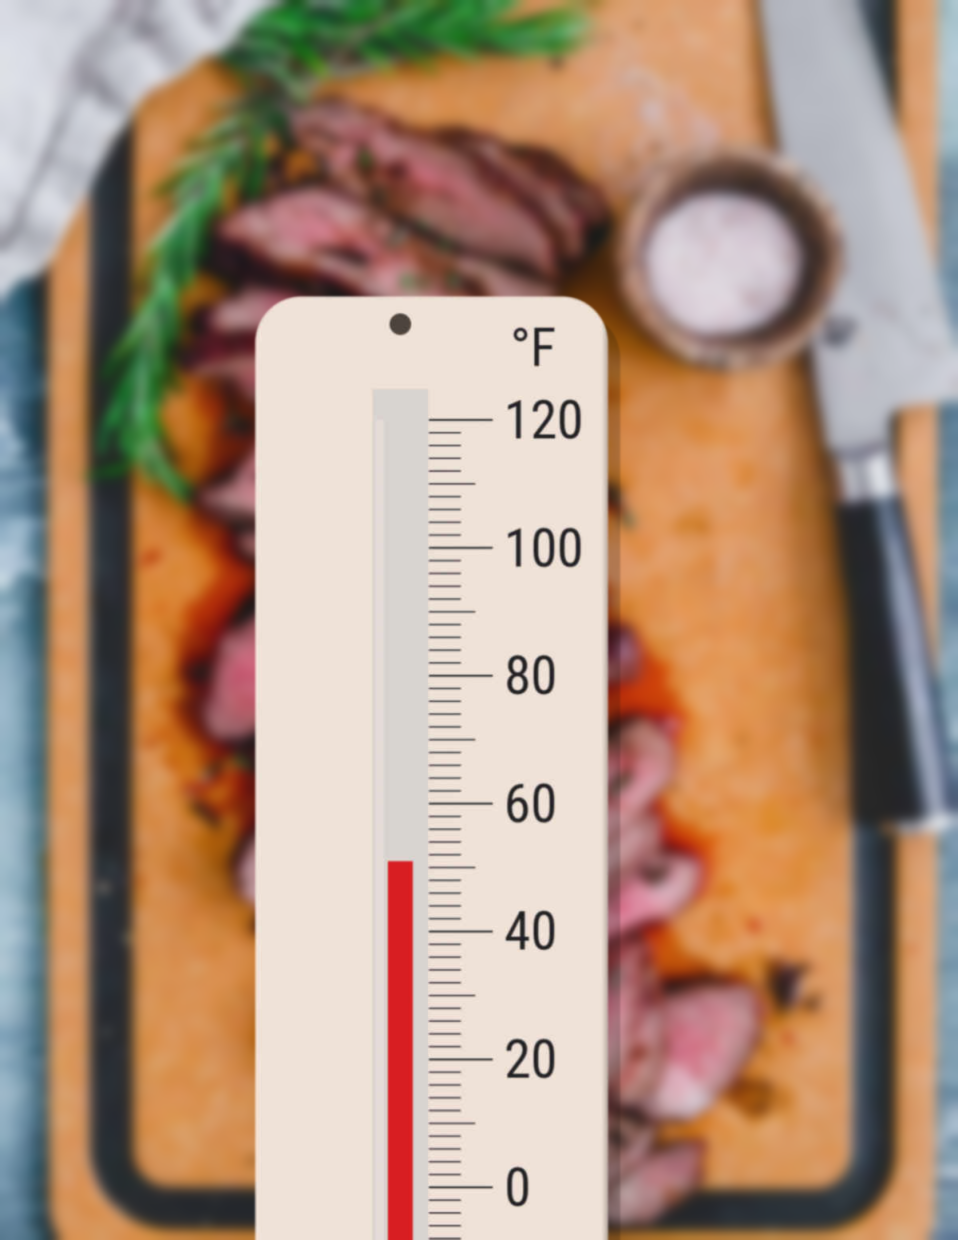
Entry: 51°F
